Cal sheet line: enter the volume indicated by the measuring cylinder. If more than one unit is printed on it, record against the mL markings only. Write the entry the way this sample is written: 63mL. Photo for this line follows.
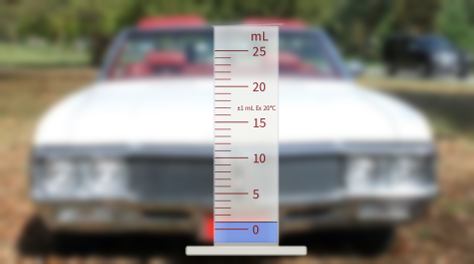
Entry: 1mL
